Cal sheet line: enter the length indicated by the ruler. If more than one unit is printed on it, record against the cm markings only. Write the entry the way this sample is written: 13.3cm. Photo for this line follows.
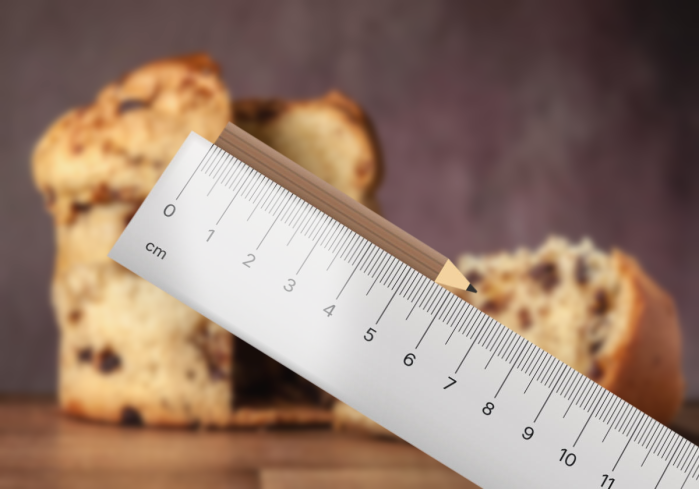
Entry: 6.5cm
